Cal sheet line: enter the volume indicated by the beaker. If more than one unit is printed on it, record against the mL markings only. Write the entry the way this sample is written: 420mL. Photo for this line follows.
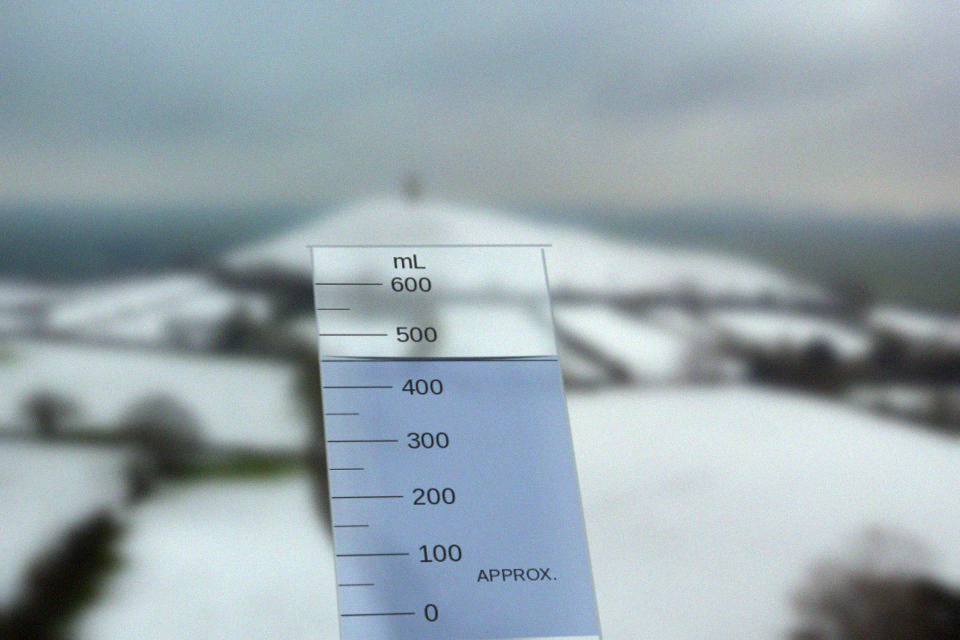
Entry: 450mL
